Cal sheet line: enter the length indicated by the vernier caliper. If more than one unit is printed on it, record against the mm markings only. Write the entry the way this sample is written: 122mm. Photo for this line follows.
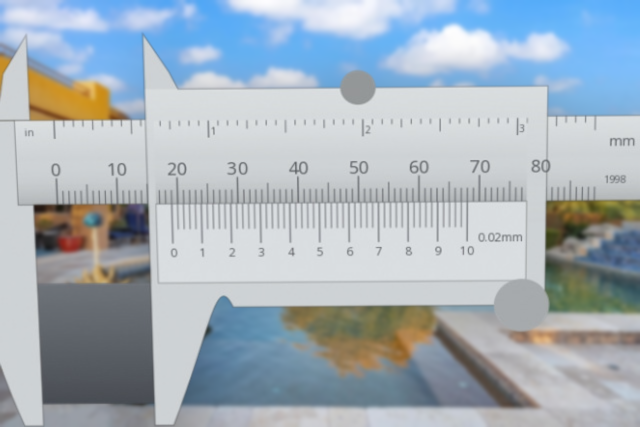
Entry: 19.0mm
